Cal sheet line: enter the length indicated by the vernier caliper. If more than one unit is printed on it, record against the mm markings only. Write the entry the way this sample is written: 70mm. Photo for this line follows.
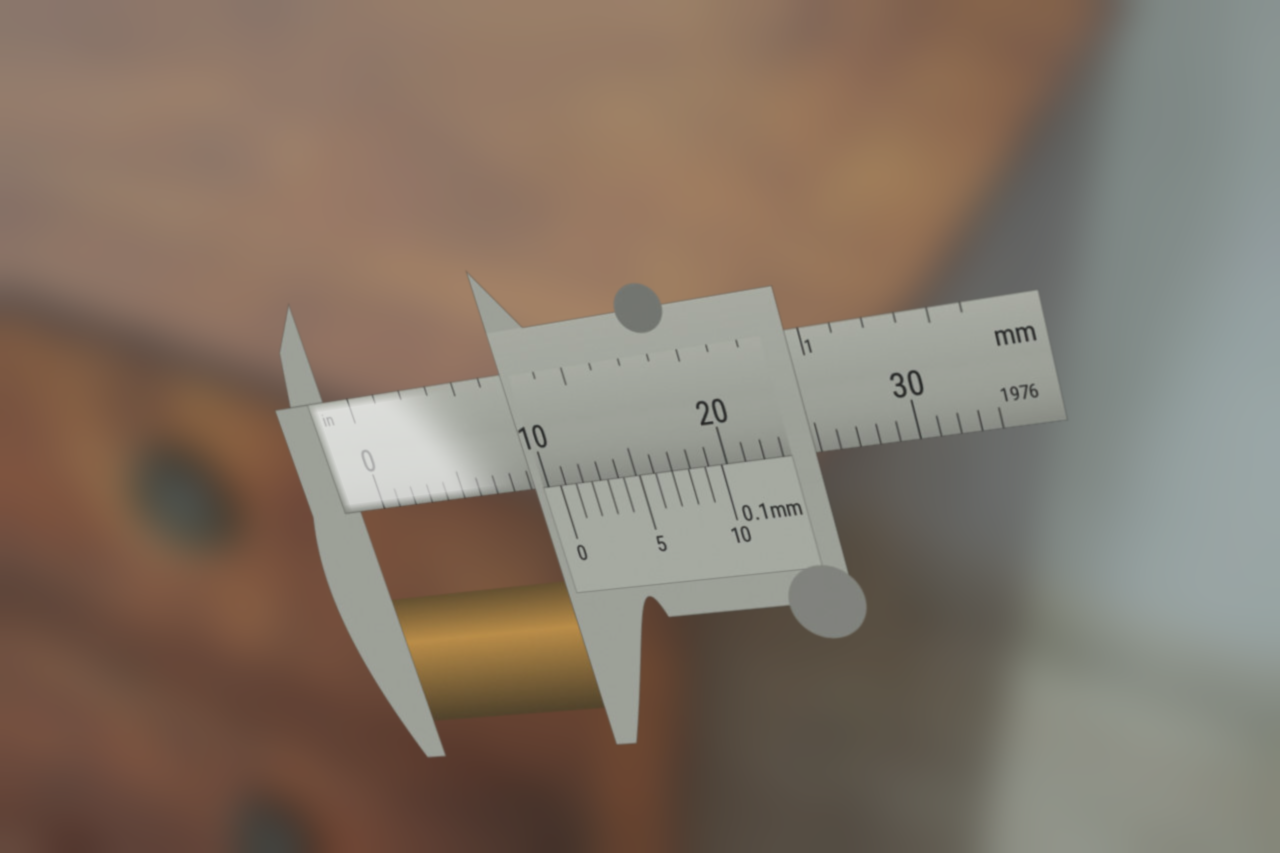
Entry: 10.7mm
